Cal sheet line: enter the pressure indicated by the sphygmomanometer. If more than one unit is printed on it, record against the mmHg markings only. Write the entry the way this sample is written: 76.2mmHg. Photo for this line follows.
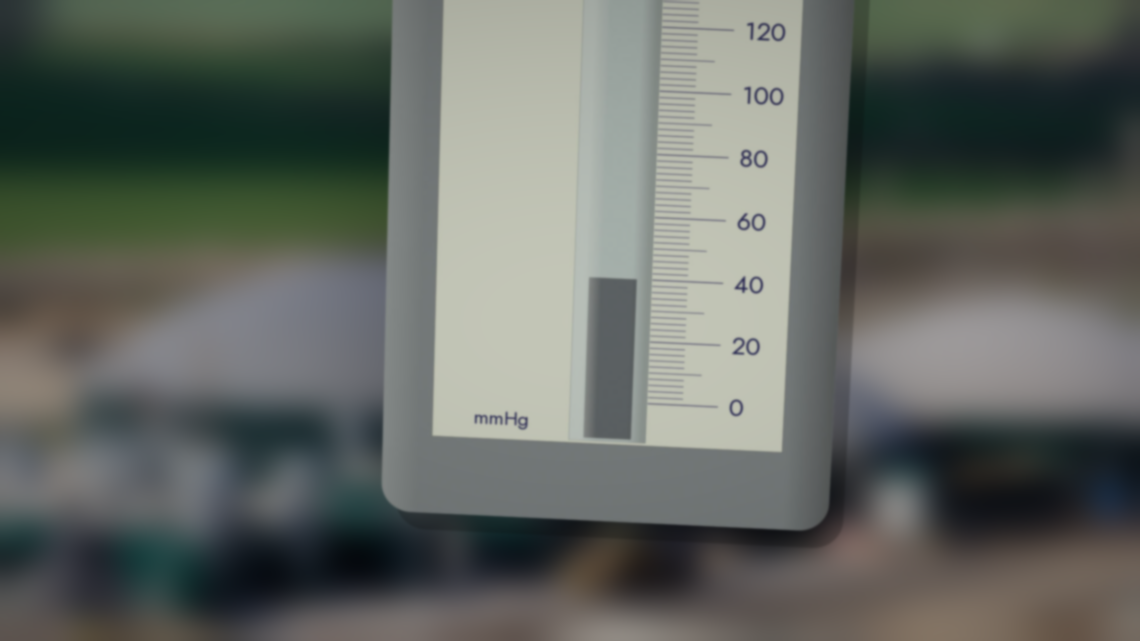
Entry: 40mmHg
